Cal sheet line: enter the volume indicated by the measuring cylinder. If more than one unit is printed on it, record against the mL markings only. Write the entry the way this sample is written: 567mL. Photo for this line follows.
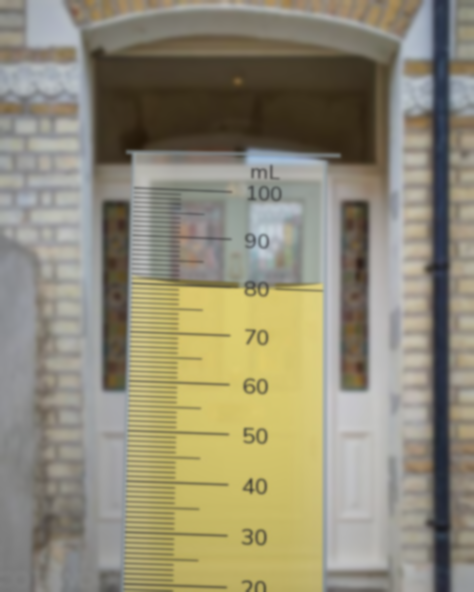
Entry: 80mL
